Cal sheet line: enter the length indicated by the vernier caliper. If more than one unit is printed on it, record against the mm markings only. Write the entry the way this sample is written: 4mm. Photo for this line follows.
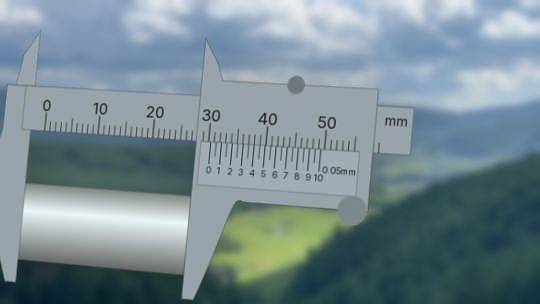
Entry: 30.4mm
